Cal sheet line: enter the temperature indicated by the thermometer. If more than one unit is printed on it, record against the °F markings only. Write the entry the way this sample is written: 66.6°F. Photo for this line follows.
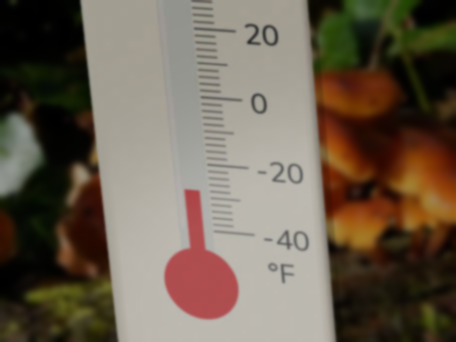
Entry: -28°F
